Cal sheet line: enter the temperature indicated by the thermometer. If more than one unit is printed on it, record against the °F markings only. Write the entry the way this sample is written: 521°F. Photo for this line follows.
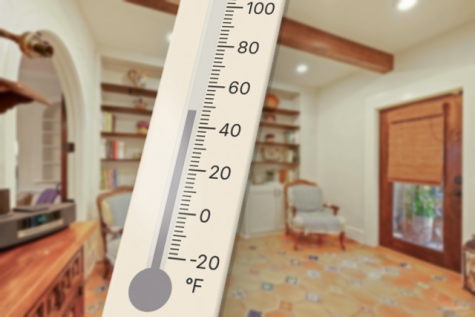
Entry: 48°F
